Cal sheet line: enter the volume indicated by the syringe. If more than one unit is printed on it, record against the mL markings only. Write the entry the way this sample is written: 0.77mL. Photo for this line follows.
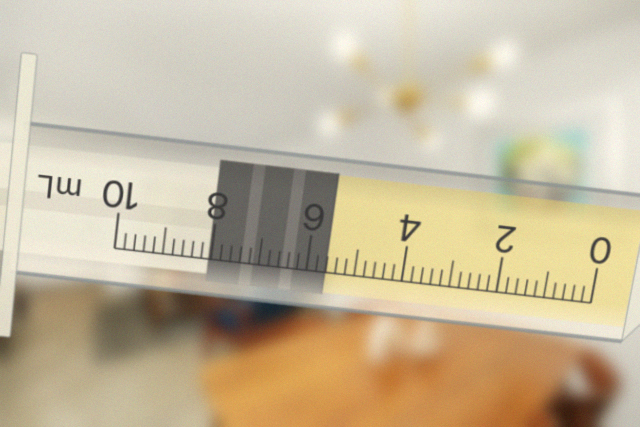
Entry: 5.6mL
